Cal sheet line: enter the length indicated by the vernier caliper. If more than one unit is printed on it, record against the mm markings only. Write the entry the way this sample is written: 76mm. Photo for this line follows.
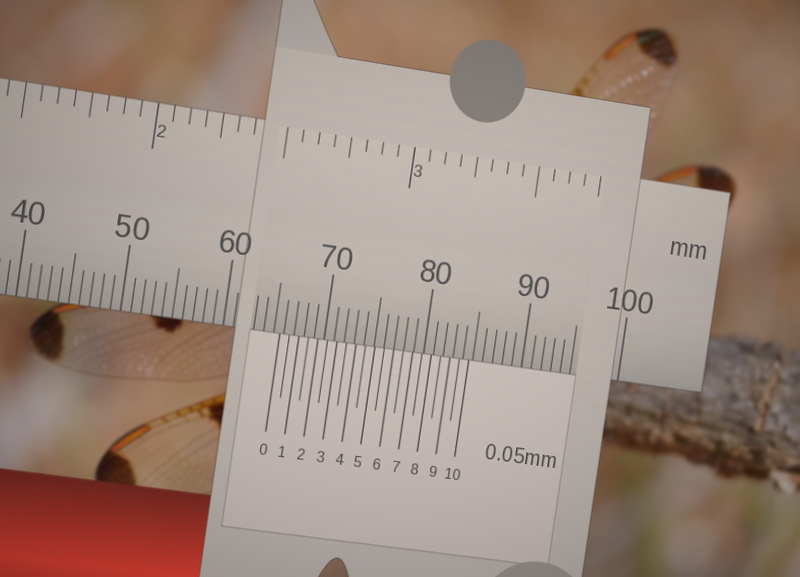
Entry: 65.6mm
